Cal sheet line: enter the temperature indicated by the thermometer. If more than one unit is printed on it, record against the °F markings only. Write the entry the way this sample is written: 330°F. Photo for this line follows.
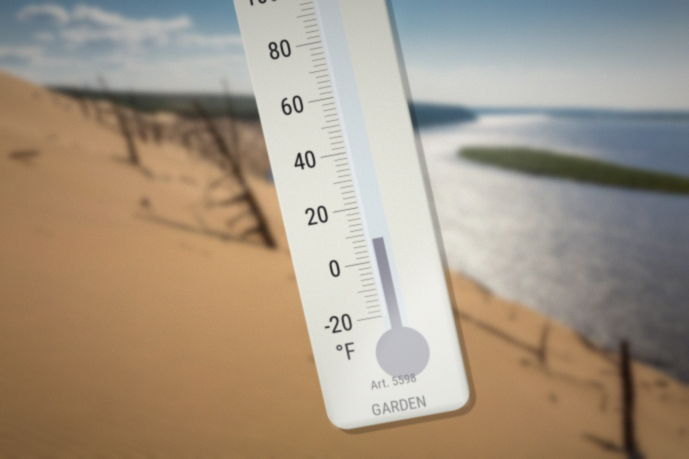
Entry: 8°F
